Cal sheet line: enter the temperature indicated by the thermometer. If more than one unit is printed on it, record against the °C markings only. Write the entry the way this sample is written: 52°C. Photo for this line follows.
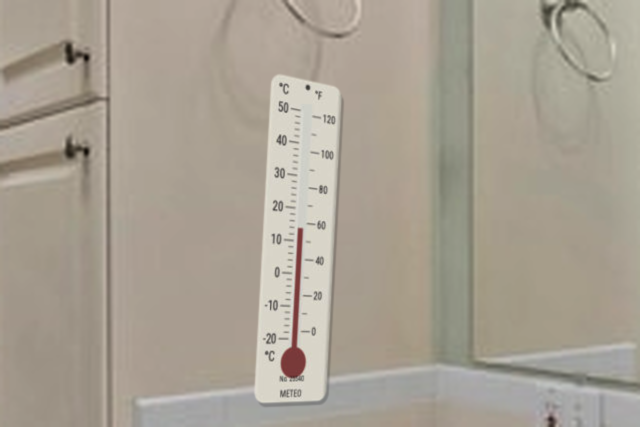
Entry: 14°C
